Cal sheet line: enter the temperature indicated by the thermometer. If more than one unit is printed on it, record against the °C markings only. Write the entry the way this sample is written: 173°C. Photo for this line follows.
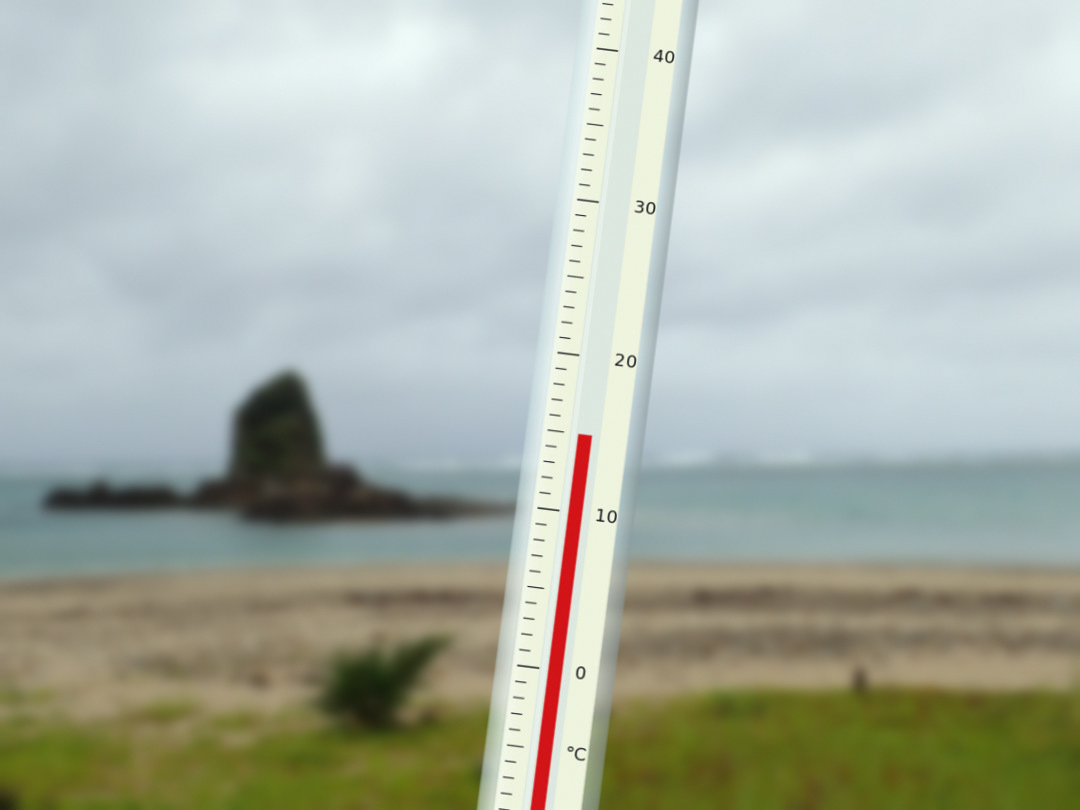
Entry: 15°C
